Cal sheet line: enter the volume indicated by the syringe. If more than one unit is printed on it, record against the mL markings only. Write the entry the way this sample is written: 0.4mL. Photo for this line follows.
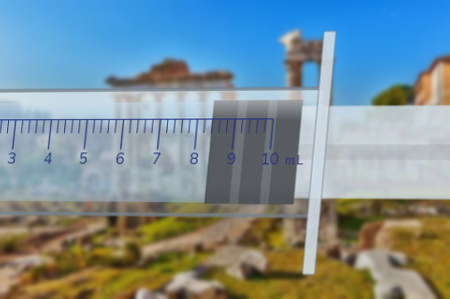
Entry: 8.4mL
